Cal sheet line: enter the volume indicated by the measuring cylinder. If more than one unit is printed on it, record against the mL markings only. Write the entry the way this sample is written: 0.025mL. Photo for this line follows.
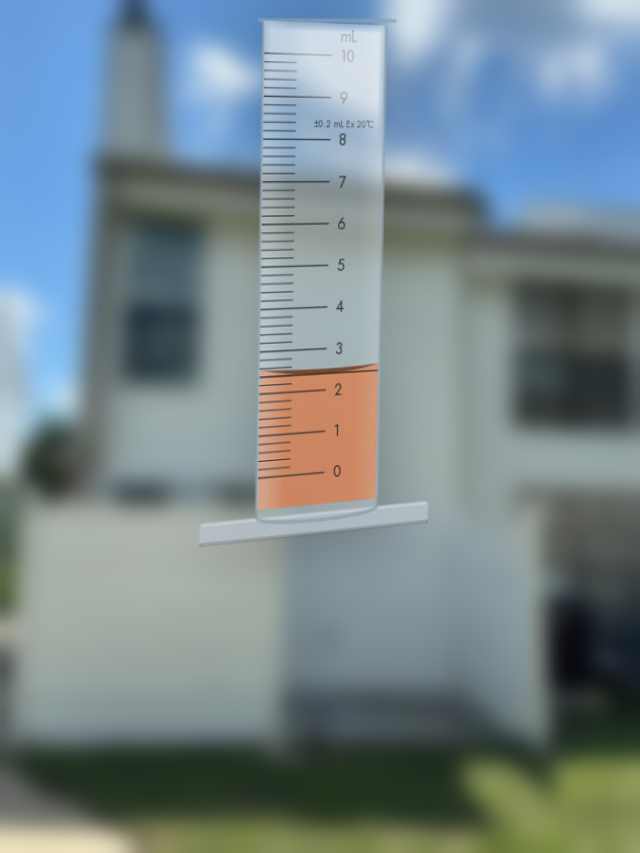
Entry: 2.4mL
